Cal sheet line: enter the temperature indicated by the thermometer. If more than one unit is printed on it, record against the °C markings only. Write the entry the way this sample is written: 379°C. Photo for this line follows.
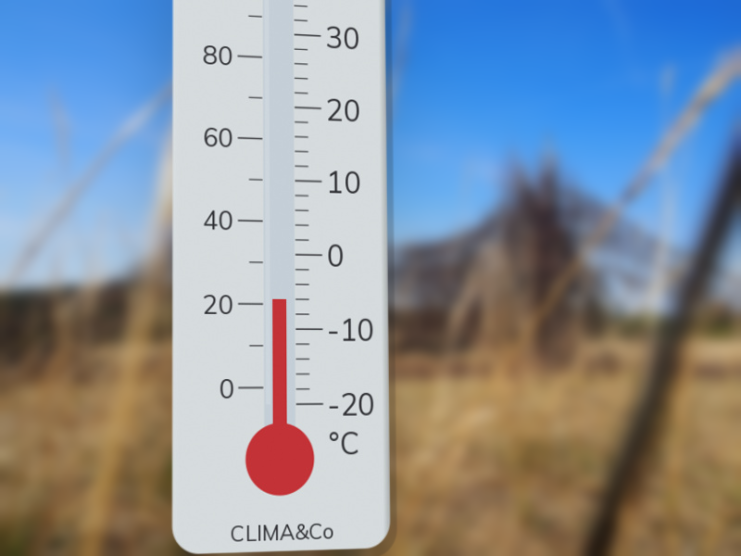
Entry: -6°C
